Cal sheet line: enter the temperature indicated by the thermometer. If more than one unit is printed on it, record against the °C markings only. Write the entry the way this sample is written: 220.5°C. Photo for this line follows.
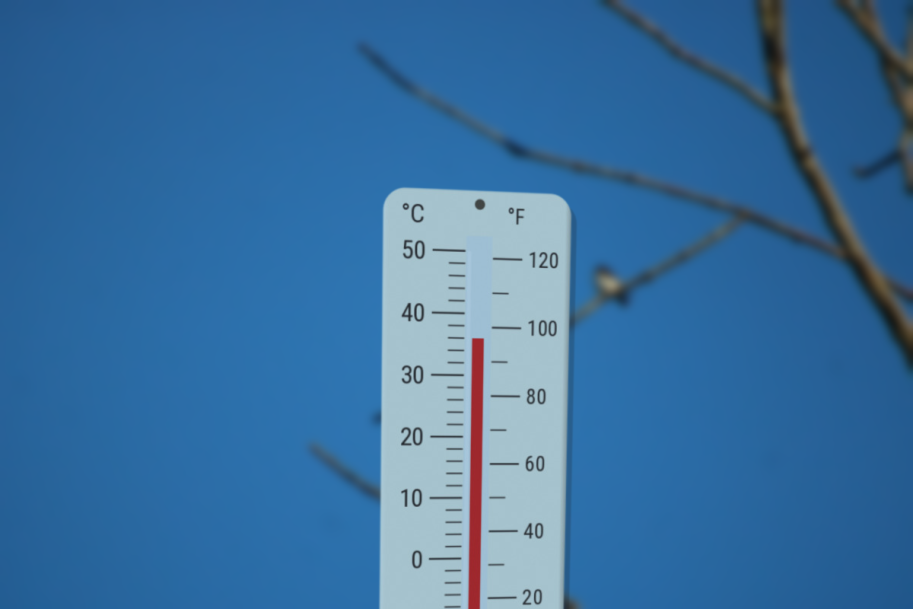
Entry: 36°C
